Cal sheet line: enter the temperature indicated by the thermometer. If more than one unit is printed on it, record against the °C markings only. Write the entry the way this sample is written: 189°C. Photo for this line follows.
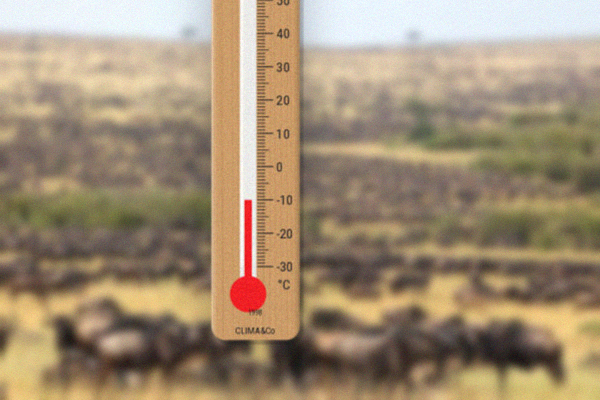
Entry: -10°C
